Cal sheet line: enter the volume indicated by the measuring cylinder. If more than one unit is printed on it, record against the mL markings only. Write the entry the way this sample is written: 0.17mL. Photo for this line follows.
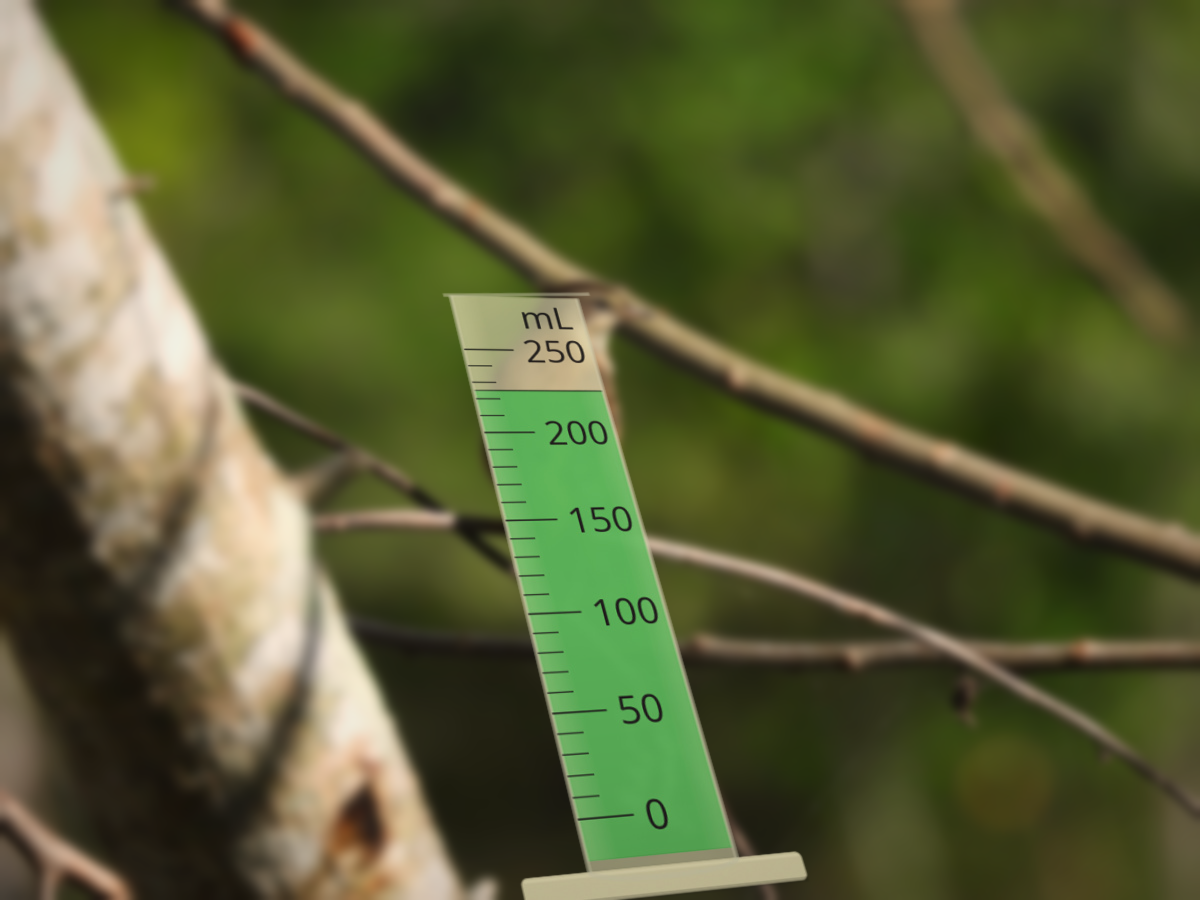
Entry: 225mL
